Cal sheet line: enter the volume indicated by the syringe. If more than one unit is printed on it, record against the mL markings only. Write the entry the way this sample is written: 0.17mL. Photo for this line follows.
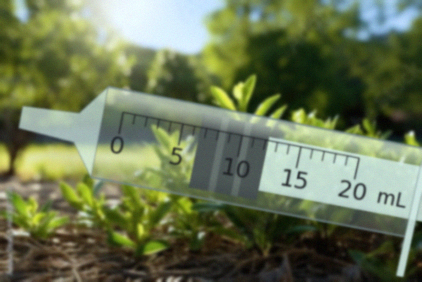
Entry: 6.5mL
